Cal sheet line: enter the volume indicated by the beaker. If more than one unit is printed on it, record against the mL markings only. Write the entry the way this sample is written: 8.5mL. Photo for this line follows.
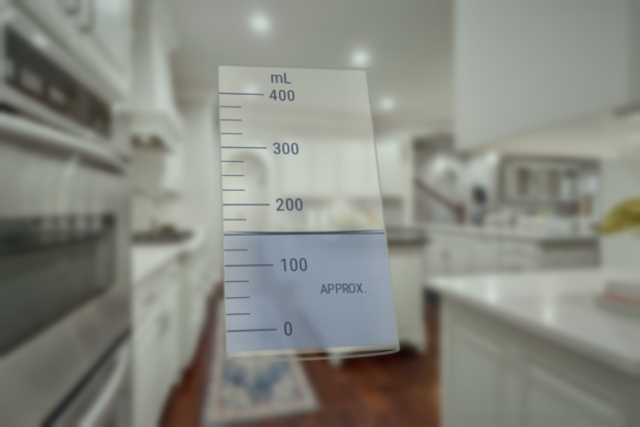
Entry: 150mL
